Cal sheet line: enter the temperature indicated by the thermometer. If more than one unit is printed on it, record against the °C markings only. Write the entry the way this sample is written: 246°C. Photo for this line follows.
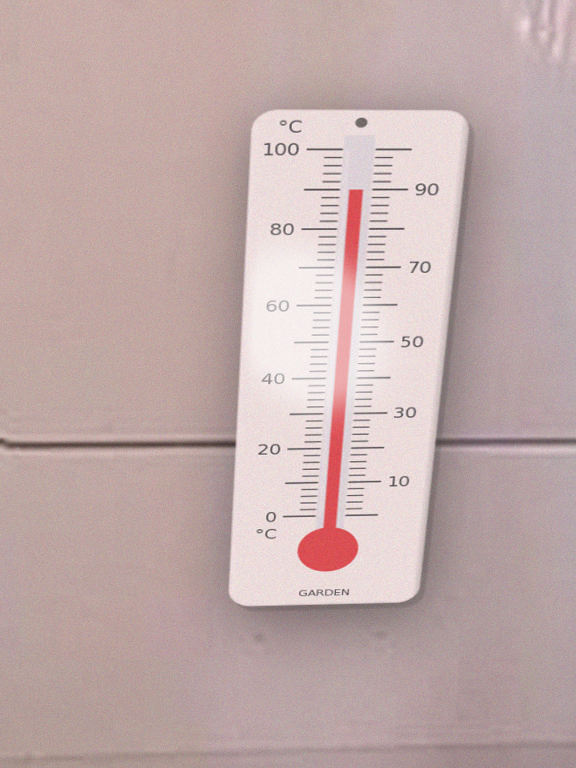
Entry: 90°C
